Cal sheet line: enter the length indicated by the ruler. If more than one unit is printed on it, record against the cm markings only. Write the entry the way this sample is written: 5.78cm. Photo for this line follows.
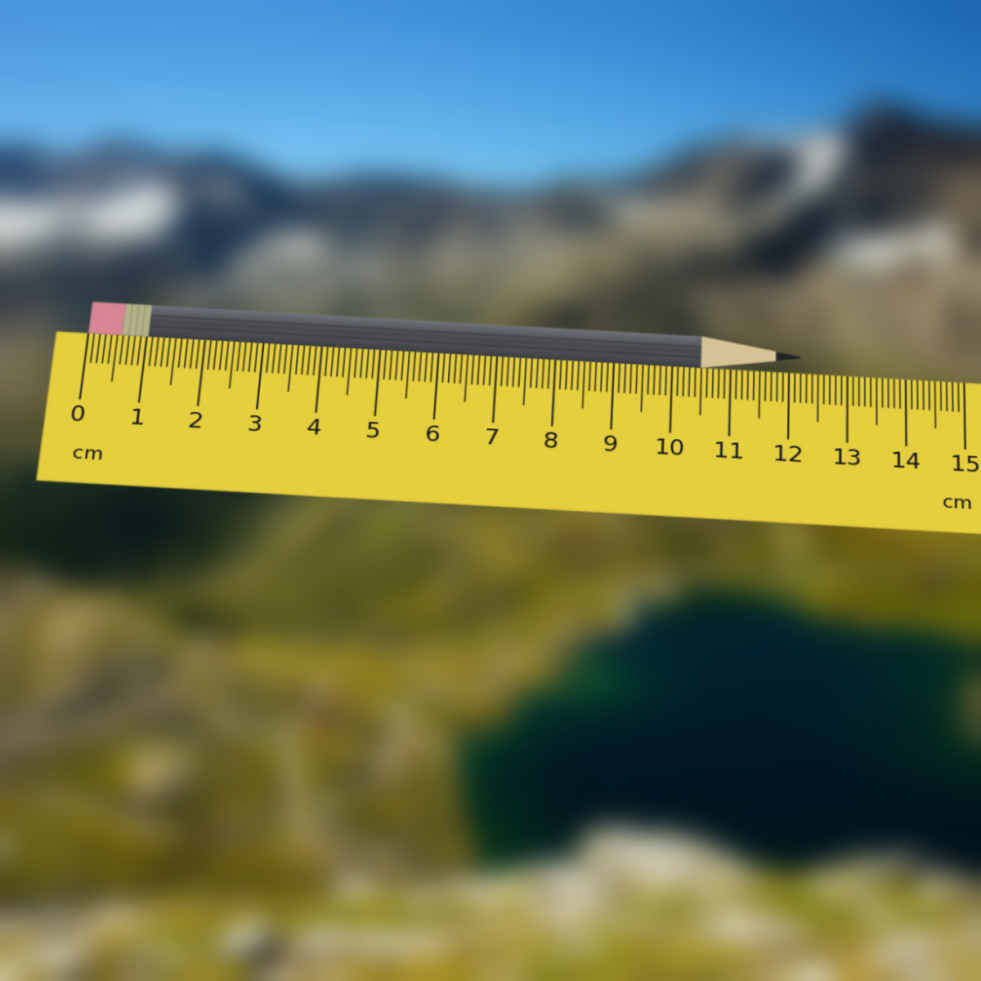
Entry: 12.2cm
